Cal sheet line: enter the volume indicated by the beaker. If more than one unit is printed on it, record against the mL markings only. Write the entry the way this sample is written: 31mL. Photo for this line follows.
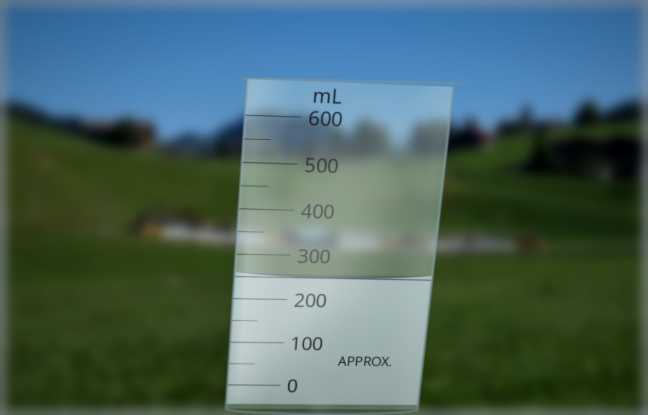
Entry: 250mL
